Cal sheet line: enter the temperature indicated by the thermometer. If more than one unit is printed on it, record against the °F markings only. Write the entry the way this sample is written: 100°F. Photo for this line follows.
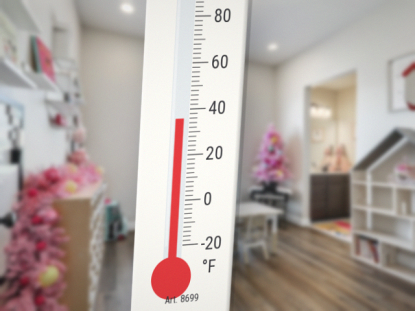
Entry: 36°F
